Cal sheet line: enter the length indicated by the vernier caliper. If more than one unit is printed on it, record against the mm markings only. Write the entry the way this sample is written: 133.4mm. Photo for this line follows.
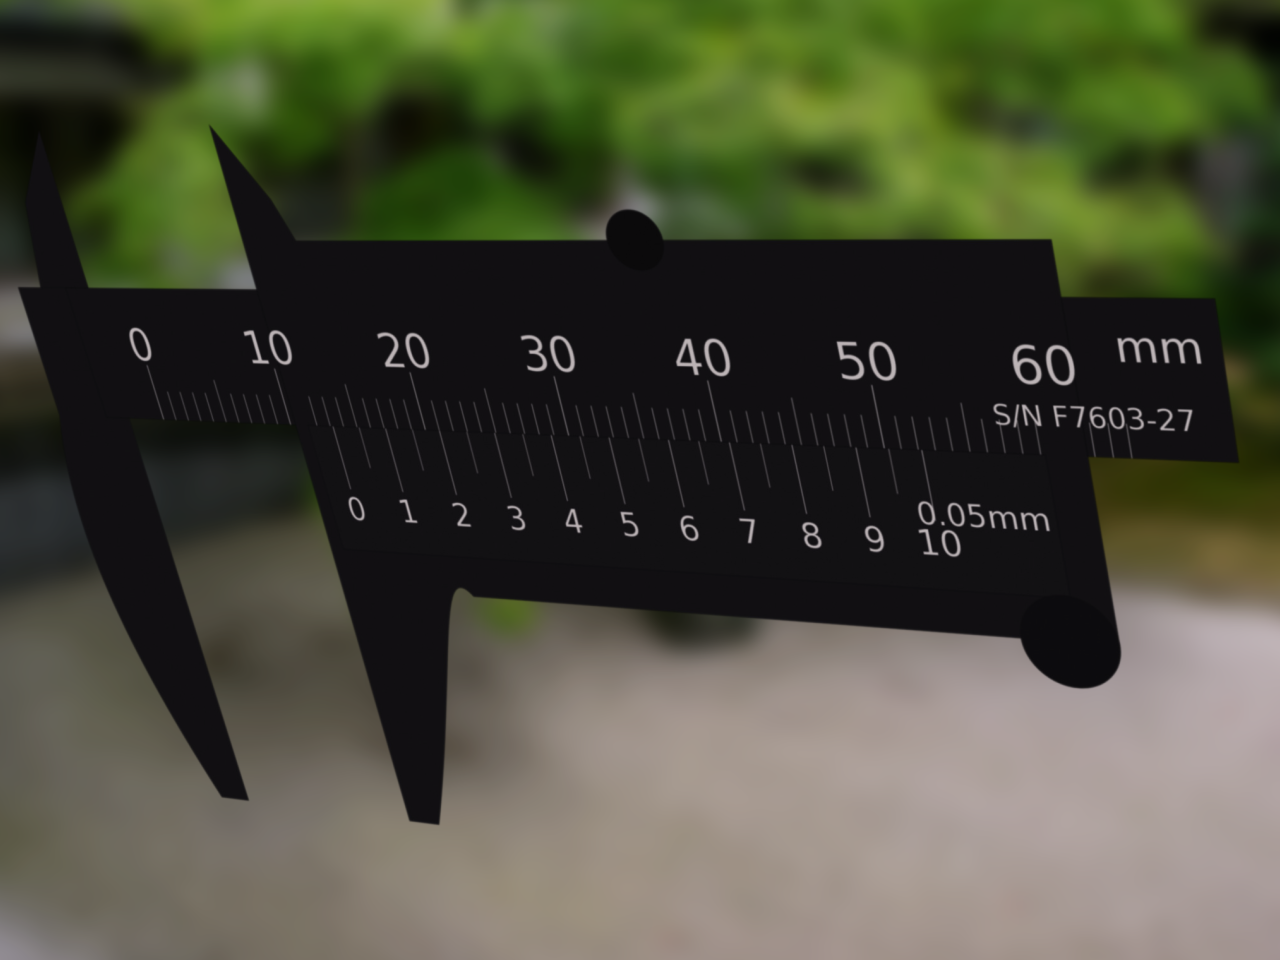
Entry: 13.2mm
